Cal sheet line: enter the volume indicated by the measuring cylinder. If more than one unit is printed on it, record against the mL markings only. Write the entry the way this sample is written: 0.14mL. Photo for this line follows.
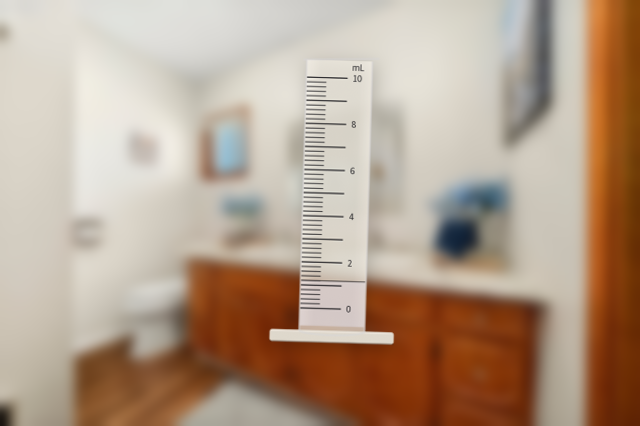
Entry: 1.2mL
